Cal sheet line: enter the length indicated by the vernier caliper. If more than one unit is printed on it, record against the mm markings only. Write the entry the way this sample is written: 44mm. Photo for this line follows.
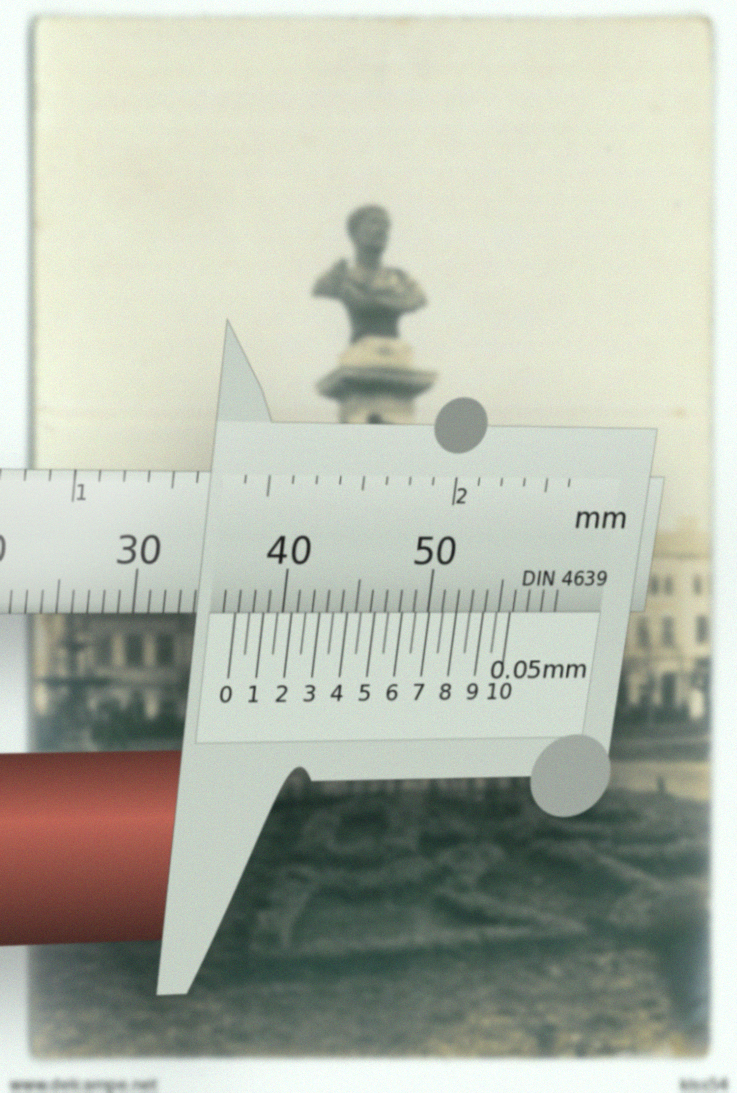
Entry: 36.8mm
